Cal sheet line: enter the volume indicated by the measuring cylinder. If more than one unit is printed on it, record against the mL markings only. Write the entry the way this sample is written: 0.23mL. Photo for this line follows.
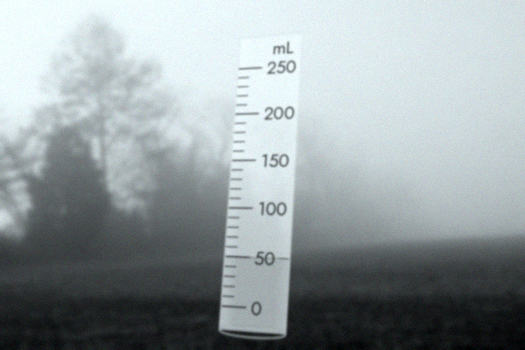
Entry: 50mL
